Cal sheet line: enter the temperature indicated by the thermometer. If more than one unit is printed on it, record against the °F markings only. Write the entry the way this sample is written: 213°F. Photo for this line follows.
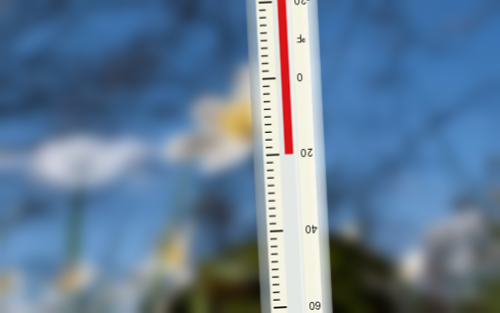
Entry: 20°F
